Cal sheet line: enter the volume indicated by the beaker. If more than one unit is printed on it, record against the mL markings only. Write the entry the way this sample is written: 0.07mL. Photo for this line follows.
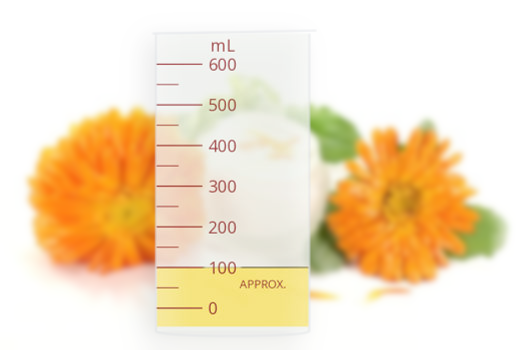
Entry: 100mL
